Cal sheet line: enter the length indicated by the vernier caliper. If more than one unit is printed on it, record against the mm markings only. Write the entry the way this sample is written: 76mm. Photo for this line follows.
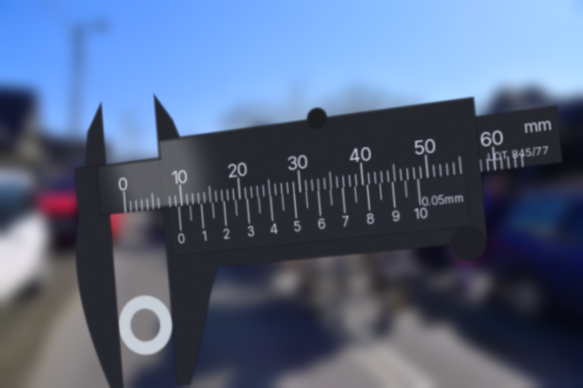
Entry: 9.5mm
